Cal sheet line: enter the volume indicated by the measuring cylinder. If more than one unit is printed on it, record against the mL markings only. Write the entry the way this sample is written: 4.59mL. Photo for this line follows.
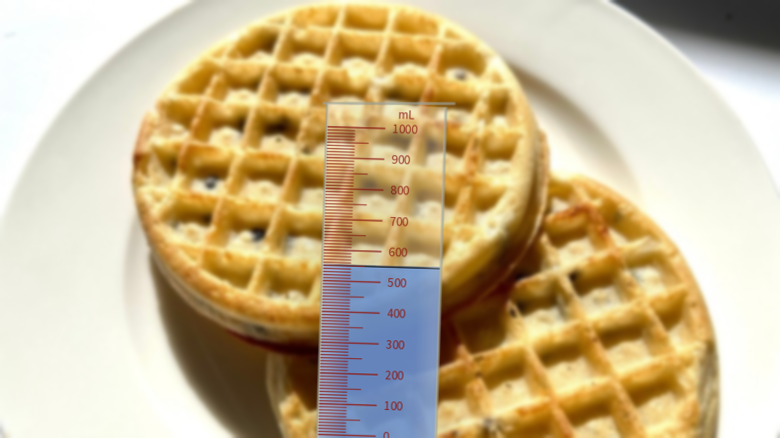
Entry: 550mL
